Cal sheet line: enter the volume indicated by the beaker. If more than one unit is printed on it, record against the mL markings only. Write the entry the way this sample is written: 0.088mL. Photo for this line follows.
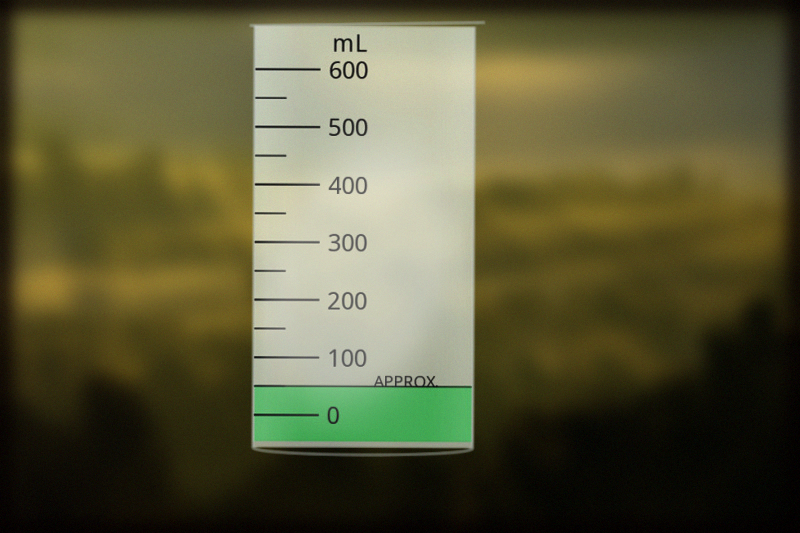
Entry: 50mL
